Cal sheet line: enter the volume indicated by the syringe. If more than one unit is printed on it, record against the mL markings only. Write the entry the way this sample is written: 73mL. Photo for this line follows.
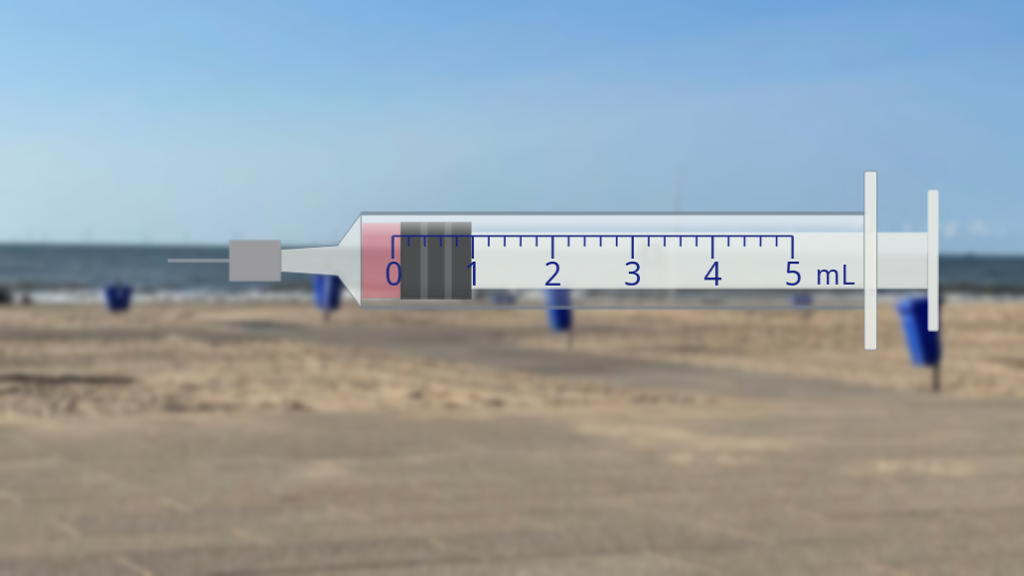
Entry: 0.1mL
